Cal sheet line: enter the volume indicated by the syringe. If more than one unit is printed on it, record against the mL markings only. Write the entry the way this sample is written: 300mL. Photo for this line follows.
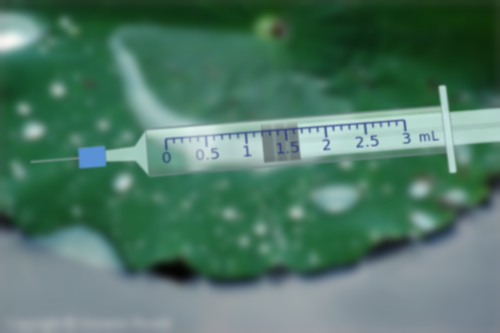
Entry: 1.2mL
